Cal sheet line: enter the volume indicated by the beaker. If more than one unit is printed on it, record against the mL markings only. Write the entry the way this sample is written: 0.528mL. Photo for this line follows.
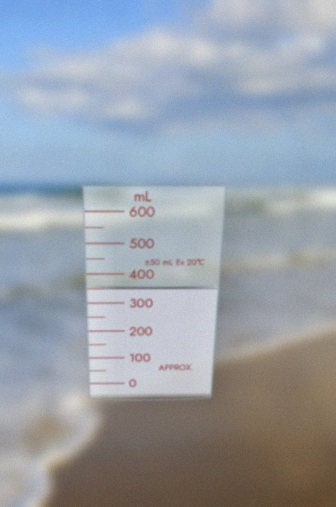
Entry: 350mL
